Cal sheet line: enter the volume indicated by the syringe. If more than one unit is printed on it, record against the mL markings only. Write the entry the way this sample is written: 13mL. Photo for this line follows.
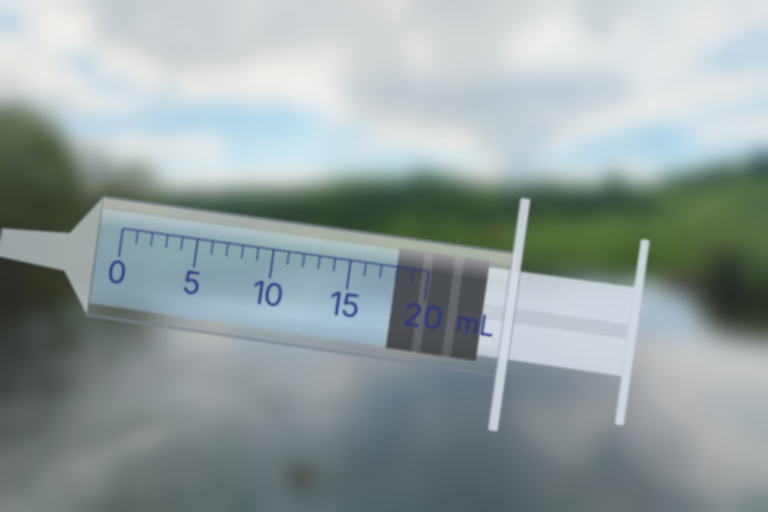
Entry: 18mL
